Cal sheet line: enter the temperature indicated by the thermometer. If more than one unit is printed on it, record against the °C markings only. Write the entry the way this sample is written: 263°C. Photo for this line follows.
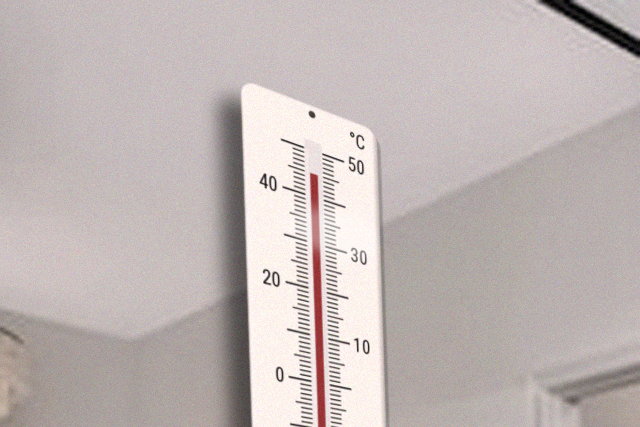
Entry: 45°C
